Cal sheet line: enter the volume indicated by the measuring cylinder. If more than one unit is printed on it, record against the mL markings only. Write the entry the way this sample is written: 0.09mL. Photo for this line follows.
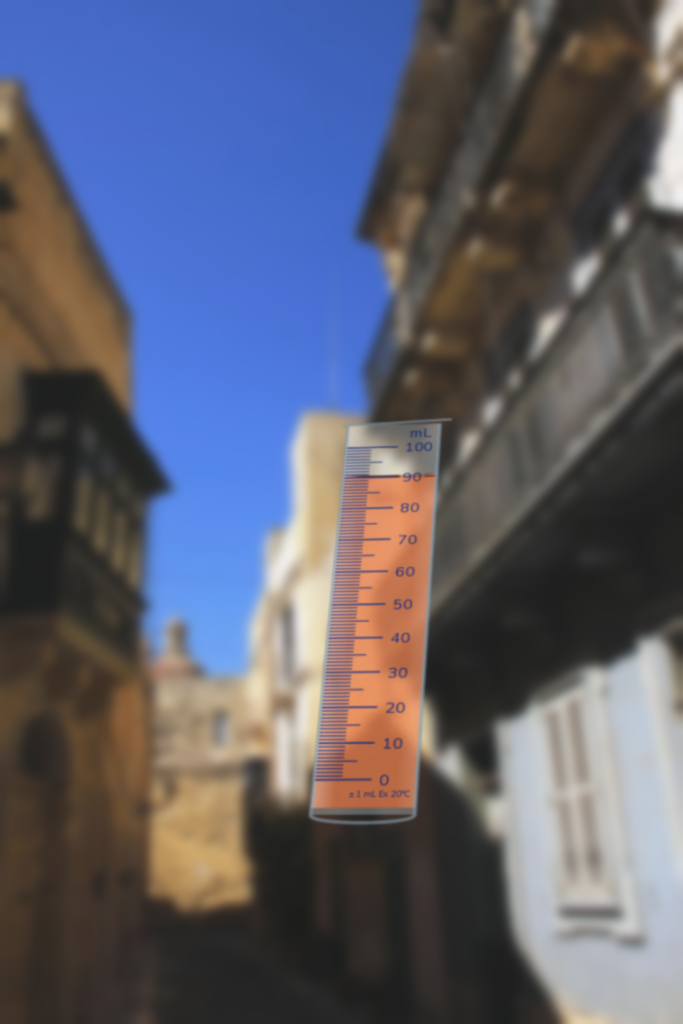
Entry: 90mL
